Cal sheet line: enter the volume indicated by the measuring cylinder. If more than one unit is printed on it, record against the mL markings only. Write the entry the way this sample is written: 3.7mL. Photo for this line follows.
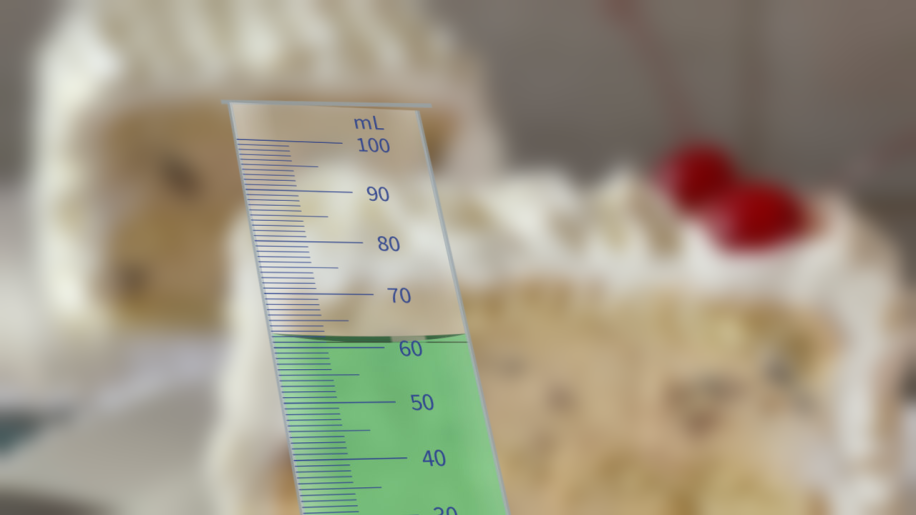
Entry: 61mL
